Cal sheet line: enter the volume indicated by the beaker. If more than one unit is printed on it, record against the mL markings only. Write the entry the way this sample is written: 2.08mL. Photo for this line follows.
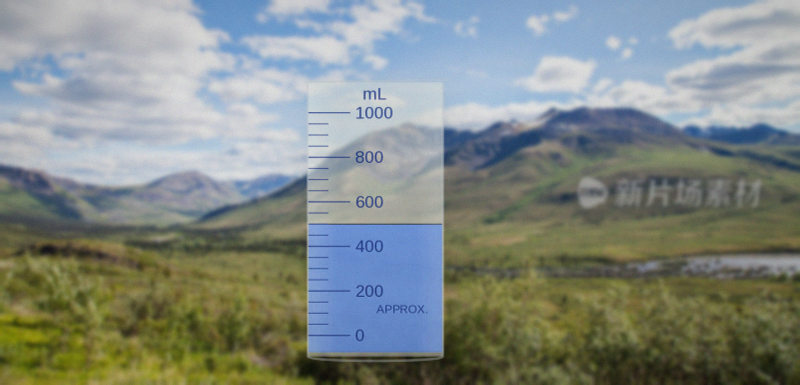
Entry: 500mL
